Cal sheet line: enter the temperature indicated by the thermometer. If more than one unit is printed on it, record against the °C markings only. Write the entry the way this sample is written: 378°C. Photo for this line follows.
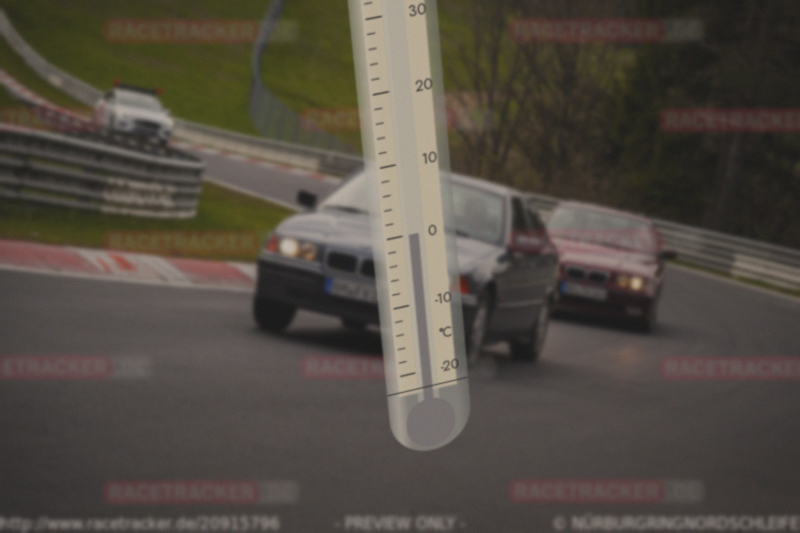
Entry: 0°C
